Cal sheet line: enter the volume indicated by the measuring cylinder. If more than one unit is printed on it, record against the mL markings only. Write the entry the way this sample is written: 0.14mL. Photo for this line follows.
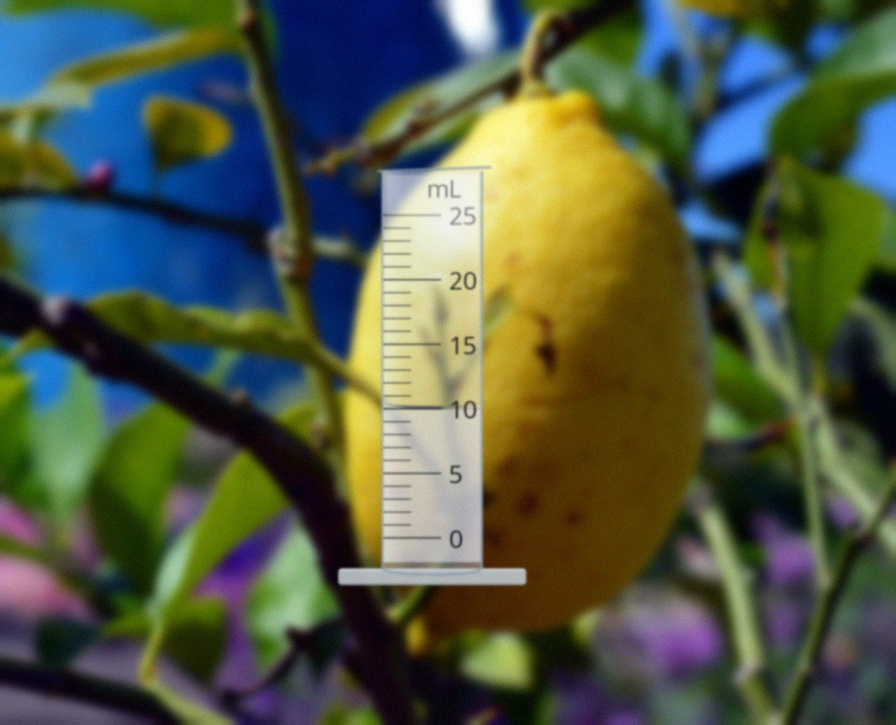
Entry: 10mL
